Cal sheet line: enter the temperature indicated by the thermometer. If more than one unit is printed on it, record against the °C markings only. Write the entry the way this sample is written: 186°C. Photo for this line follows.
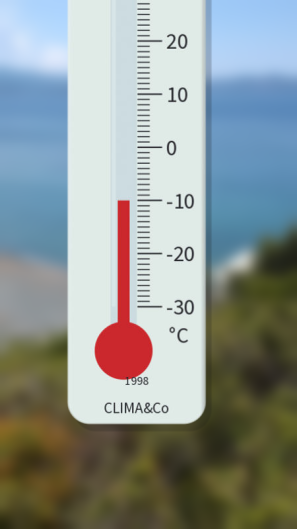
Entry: -10°C
